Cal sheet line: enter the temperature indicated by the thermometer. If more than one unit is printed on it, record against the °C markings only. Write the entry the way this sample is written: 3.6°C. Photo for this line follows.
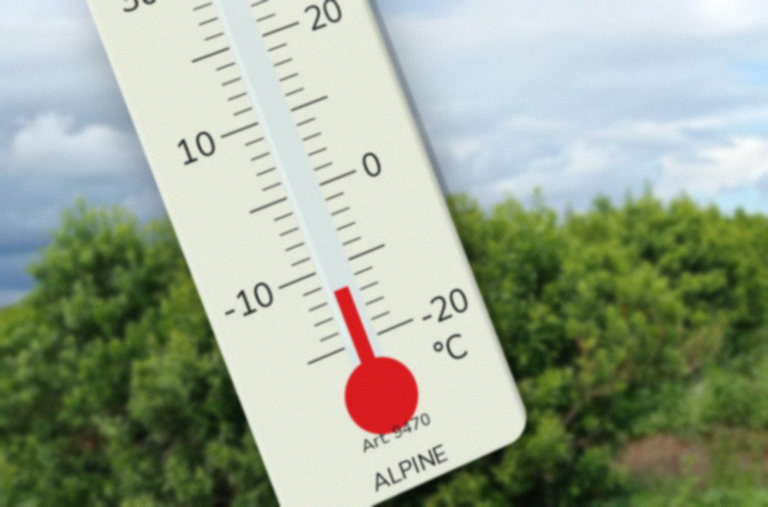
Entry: -13°C
